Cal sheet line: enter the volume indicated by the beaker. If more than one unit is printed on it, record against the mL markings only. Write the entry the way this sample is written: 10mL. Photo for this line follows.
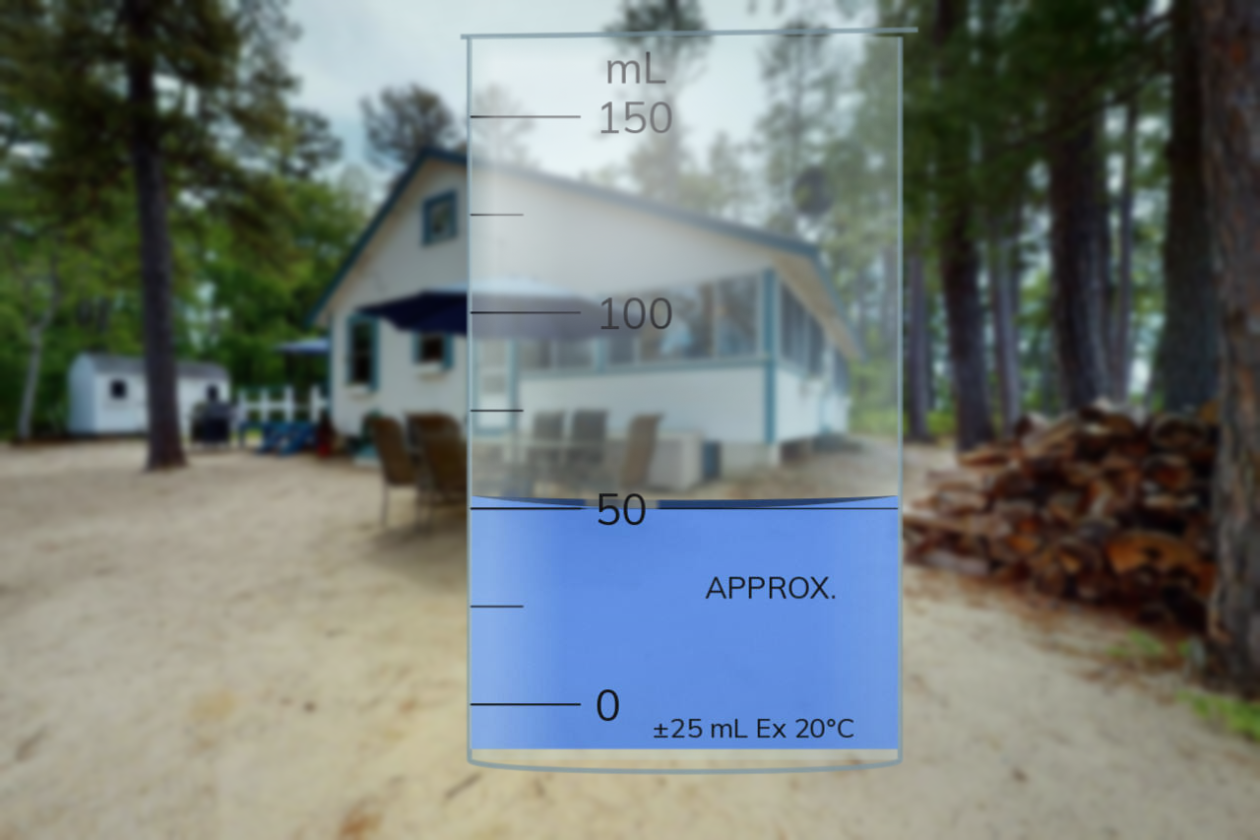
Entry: 50mL
